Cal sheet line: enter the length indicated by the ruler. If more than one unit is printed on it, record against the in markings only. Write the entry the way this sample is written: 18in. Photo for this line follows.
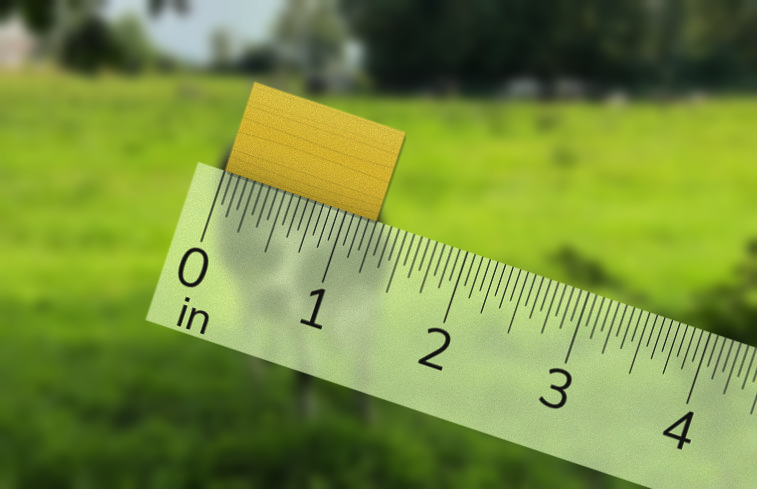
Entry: 1.25in
